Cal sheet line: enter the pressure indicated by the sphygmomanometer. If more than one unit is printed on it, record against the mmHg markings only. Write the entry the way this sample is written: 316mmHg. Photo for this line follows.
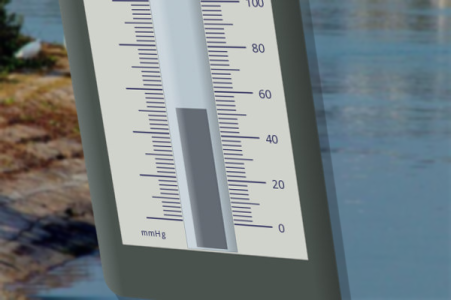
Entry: 52mmHg
